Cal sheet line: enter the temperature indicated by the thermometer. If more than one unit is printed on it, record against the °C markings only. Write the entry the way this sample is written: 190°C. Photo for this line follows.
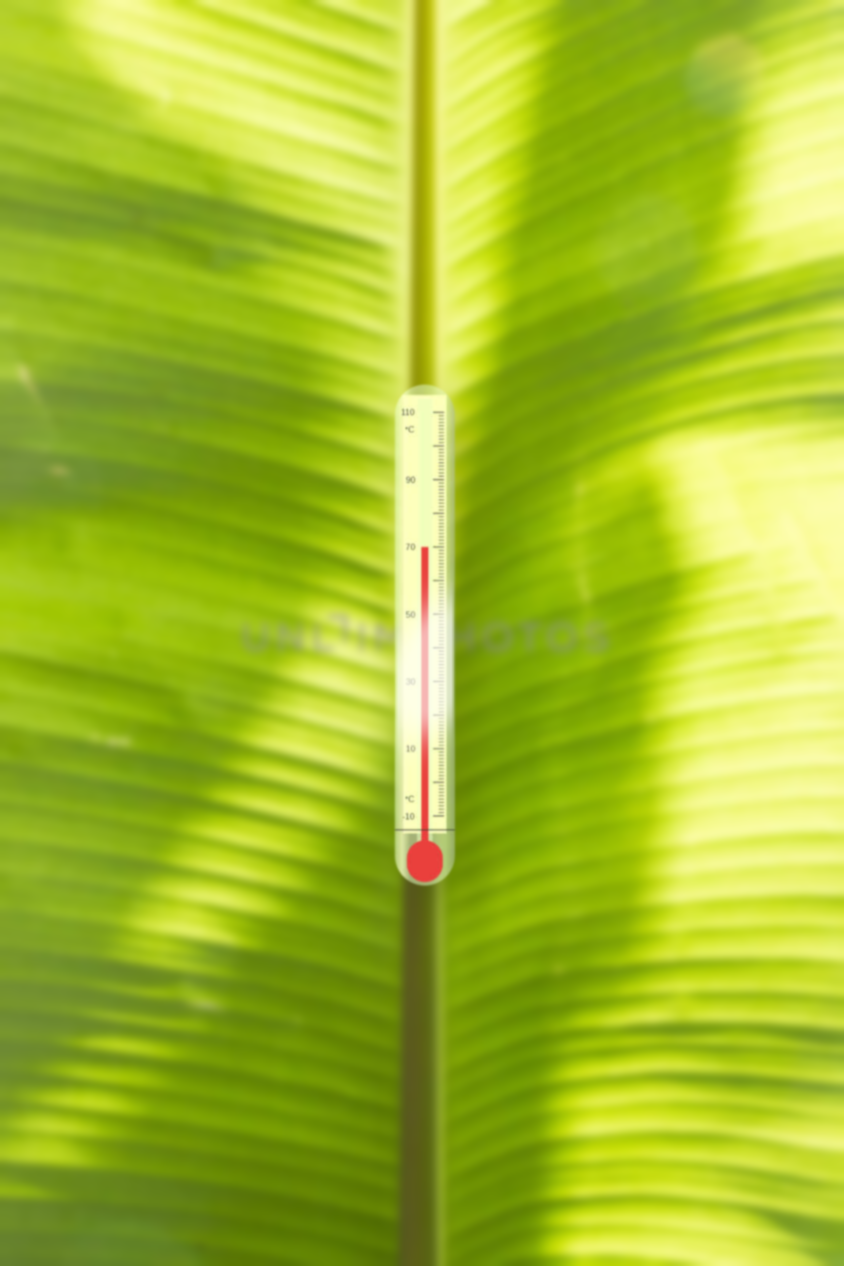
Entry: 70°C
